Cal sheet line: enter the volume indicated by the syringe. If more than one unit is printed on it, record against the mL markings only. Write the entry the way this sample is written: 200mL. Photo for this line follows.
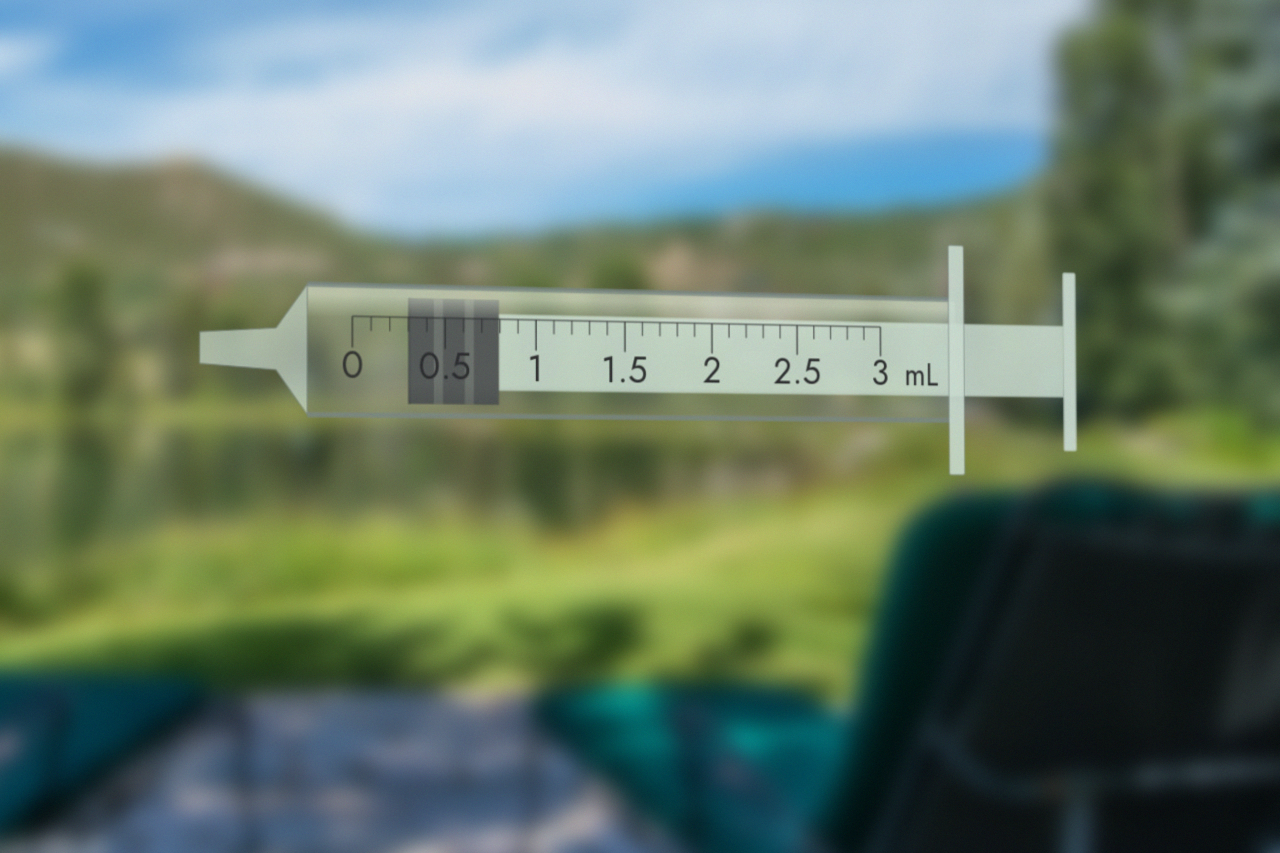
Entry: 0.3mL
